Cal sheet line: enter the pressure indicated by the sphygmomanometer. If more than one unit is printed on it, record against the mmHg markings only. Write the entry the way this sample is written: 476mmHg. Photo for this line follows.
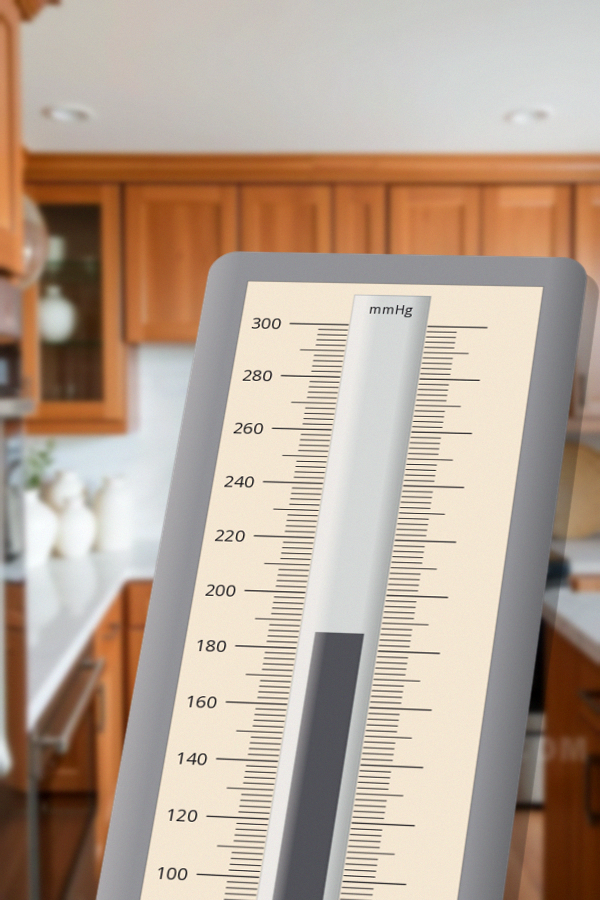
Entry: 186mmHg
